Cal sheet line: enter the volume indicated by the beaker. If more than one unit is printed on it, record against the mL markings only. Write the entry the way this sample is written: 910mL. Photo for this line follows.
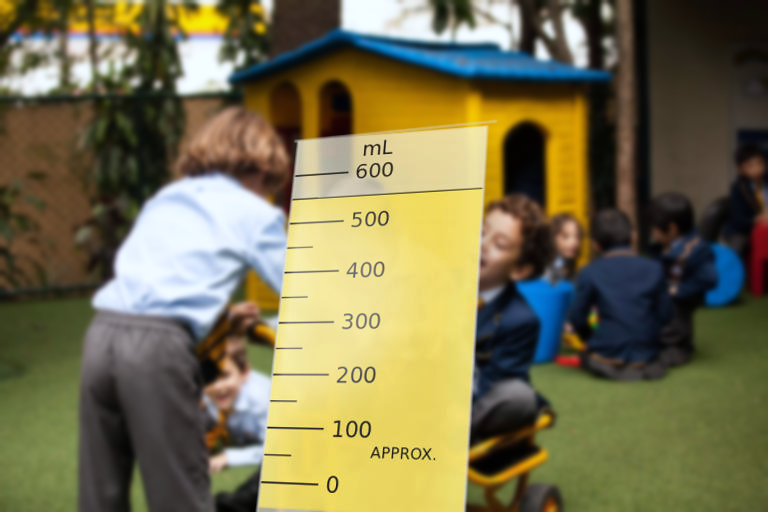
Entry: 550mL
